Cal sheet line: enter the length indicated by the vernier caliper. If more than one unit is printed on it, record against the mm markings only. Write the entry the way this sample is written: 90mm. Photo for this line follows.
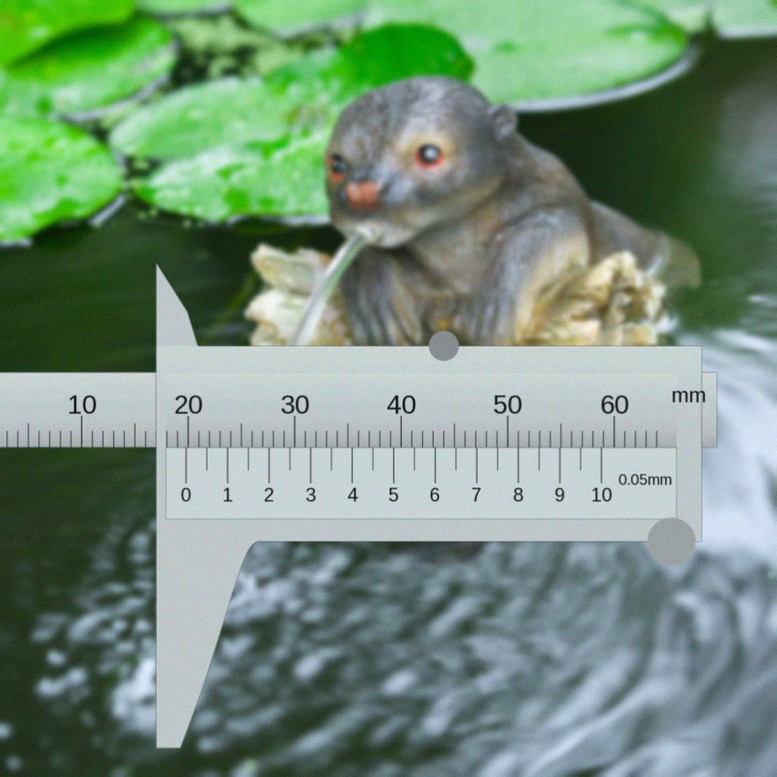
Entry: 19.8mm
